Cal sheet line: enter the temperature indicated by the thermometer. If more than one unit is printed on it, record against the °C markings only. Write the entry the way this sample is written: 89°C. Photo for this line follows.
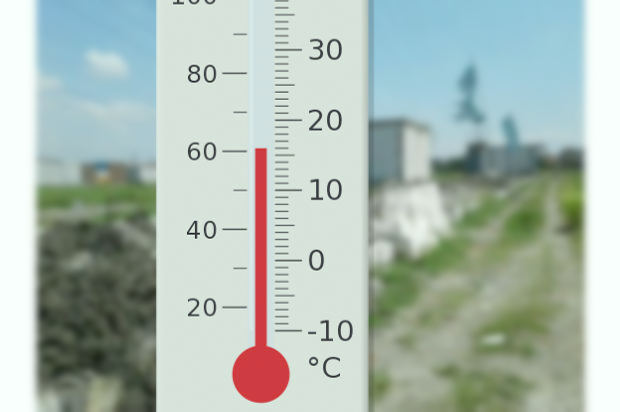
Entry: 16°C
